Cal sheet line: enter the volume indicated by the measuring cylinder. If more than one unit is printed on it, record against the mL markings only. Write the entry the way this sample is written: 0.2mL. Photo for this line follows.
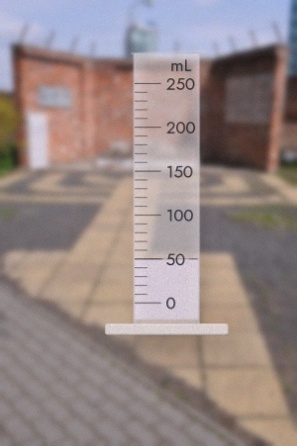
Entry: 50mL
